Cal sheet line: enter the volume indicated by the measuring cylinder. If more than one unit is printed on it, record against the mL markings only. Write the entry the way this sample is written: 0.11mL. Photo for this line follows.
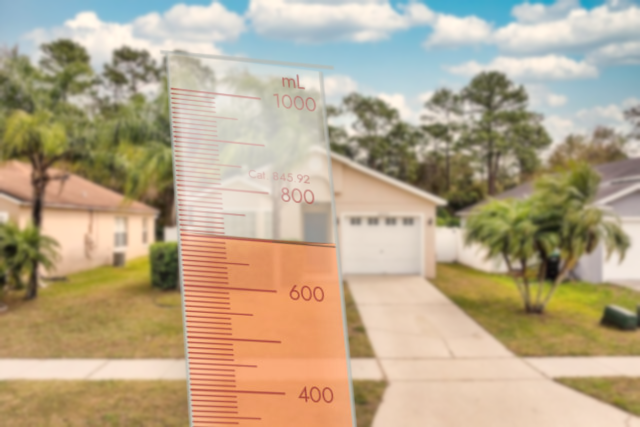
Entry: 700mL
